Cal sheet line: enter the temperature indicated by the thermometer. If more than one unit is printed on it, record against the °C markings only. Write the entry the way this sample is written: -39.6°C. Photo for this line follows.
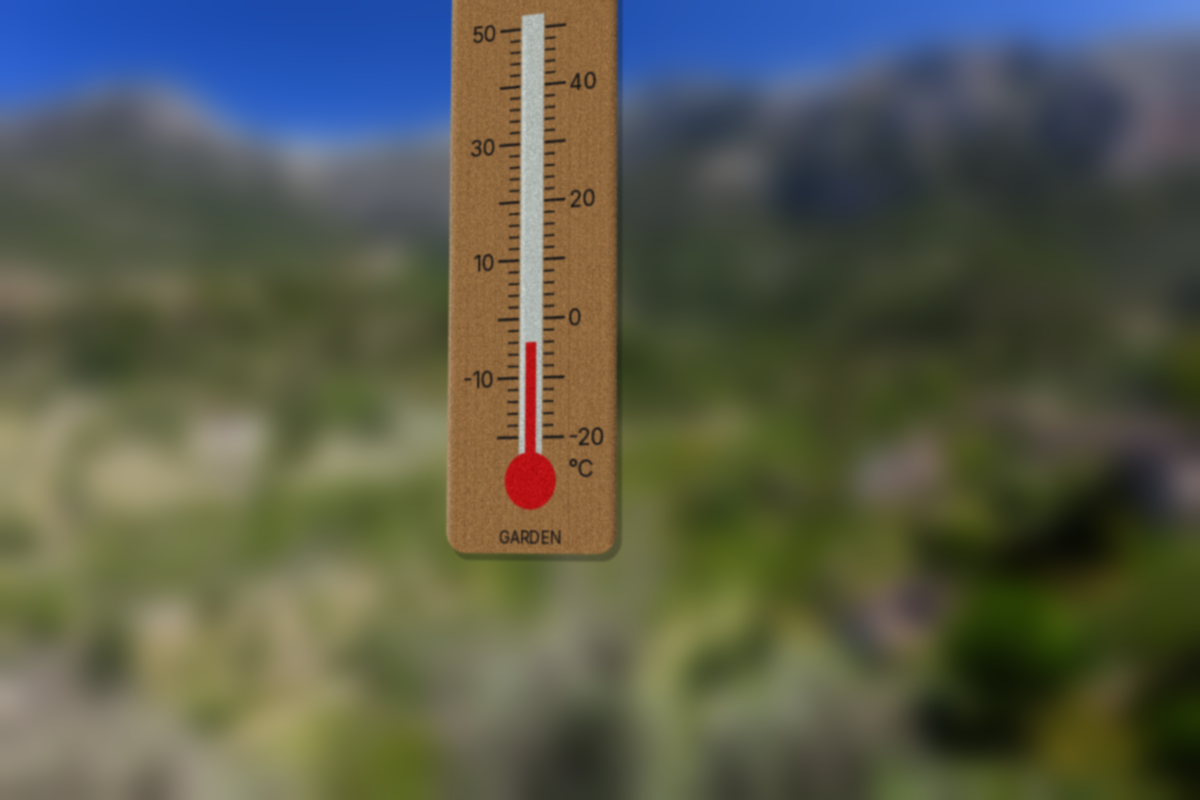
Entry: -4°C
